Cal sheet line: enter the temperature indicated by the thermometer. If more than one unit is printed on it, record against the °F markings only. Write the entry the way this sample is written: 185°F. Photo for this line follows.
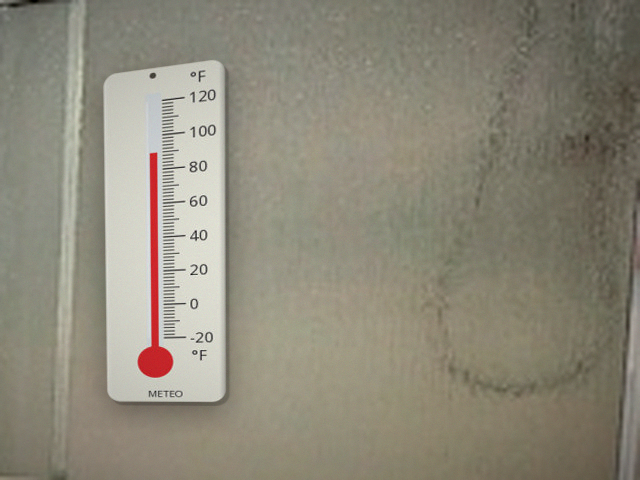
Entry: 90°F
